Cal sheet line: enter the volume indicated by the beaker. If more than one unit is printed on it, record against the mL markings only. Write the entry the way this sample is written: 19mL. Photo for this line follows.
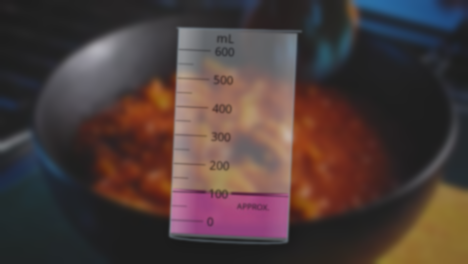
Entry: 100mL
